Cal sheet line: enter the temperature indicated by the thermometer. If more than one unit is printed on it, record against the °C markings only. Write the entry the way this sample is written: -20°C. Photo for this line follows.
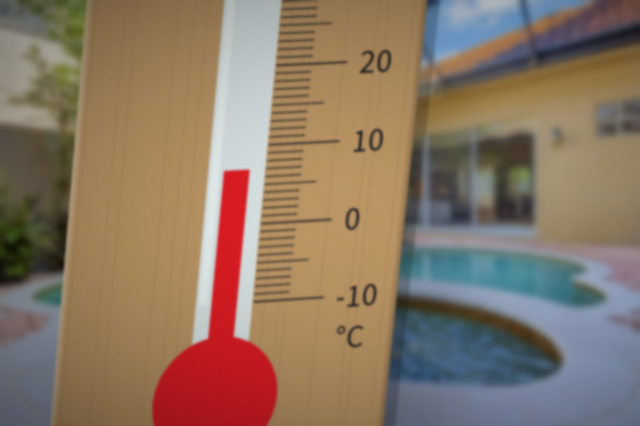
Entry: 7°C
